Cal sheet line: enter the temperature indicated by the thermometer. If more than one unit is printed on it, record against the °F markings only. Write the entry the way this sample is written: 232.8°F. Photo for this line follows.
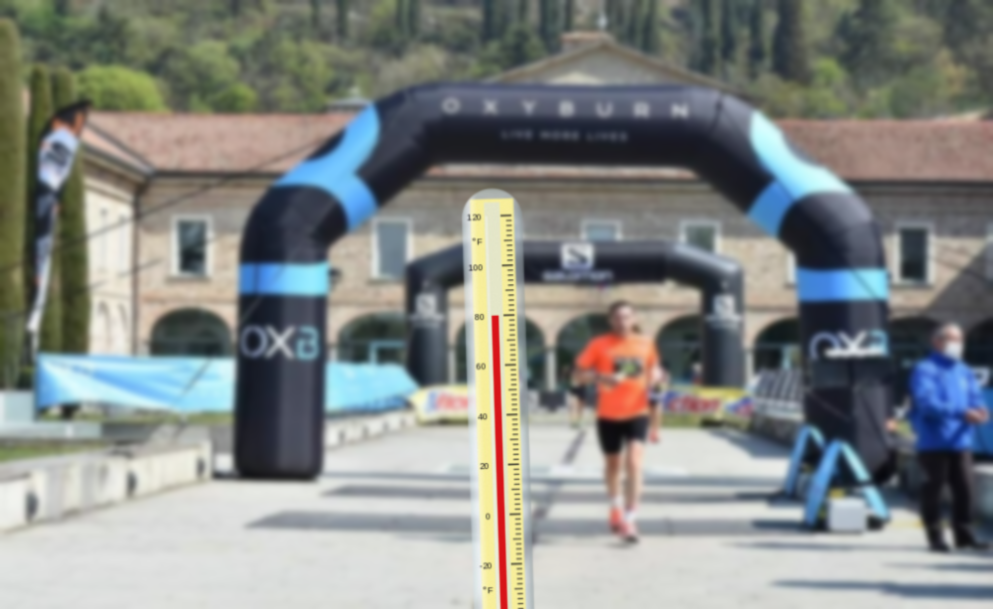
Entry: 80°F
